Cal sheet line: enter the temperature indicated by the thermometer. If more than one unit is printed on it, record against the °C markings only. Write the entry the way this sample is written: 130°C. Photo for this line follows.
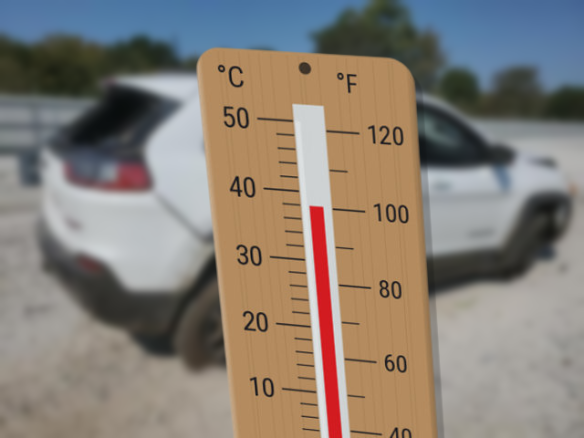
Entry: 38°C
